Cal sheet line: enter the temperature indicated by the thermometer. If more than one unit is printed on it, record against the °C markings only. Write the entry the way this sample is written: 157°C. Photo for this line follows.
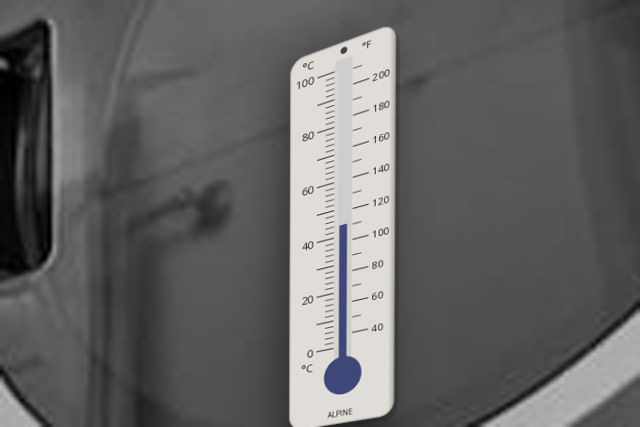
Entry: 44°C
